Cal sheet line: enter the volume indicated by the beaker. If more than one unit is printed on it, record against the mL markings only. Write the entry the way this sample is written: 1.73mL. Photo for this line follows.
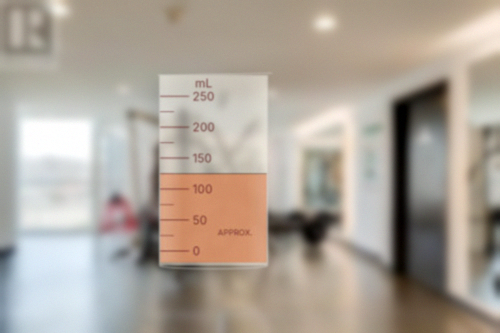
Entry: 125mL
